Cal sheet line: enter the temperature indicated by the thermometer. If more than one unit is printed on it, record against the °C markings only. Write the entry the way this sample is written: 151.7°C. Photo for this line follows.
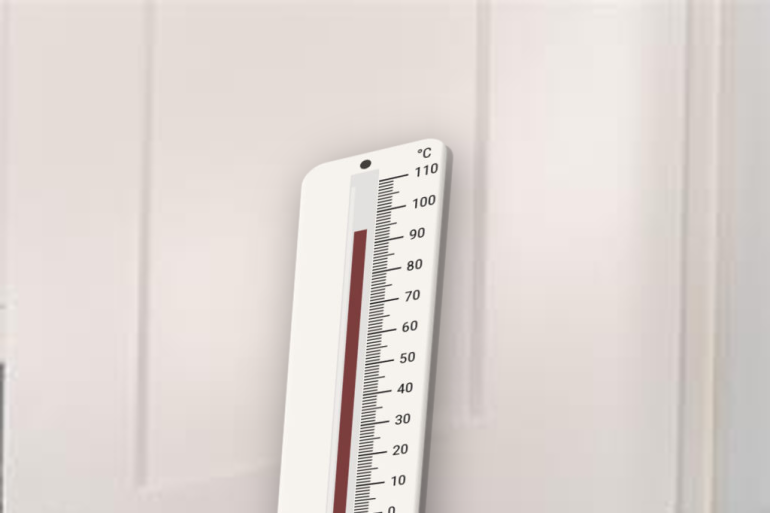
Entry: 95°C
